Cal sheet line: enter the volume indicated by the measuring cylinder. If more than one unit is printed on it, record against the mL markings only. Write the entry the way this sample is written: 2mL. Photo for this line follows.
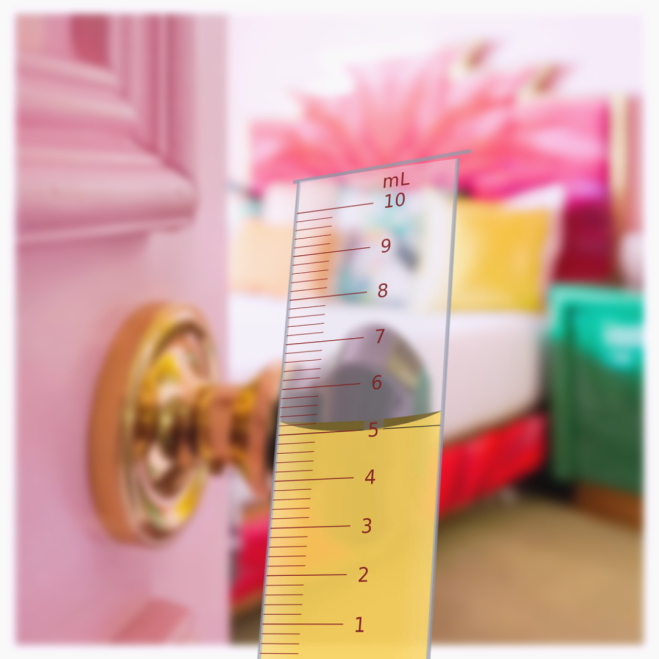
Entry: 5mL
